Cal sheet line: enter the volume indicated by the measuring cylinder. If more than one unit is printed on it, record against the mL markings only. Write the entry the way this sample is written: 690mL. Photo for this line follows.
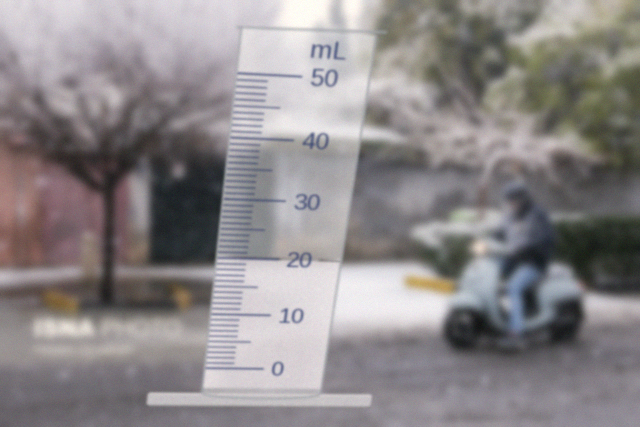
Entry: 20mL
